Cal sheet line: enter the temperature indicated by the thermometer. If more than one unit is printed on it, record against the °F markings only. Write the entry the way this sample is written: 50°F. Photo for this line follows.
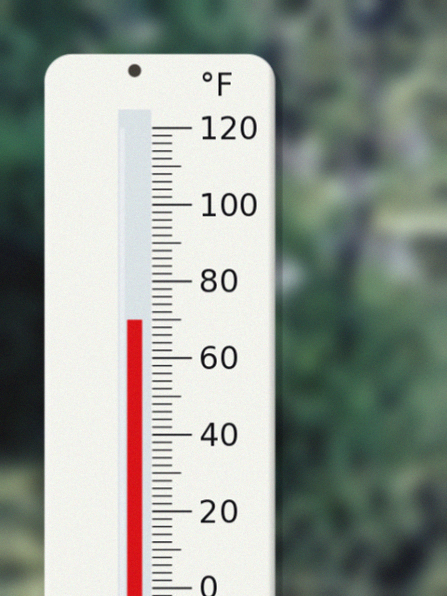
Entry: 70°F
